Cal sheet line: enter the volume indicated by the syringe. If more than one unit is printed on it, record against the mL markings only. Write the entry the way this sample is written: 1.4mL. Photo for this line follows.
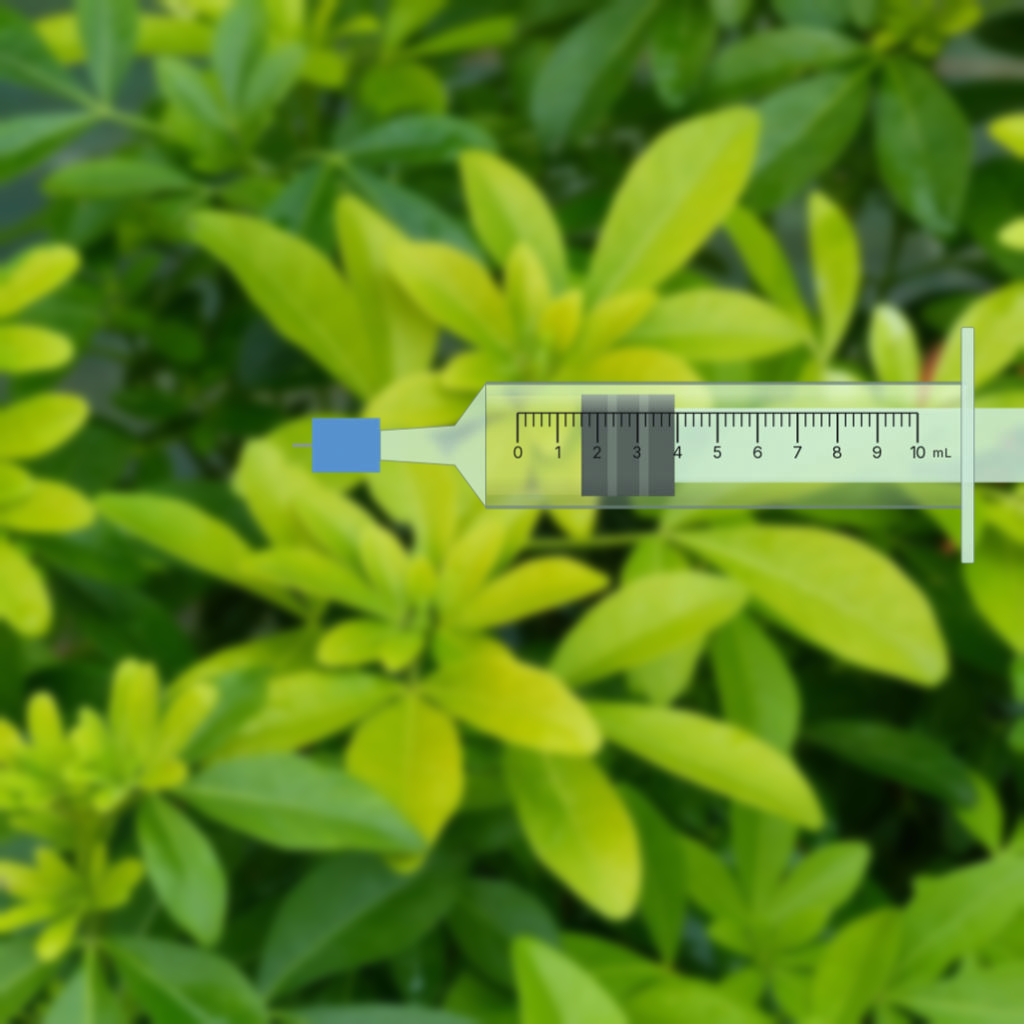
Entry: 1.6mL
